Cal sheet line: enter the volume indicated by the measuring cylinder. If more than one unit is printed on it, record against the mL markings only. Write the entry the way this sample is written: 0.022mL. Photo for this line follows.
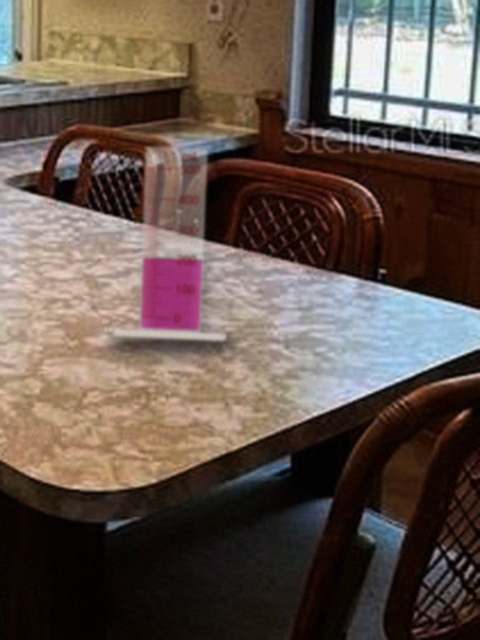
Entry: 200mL
